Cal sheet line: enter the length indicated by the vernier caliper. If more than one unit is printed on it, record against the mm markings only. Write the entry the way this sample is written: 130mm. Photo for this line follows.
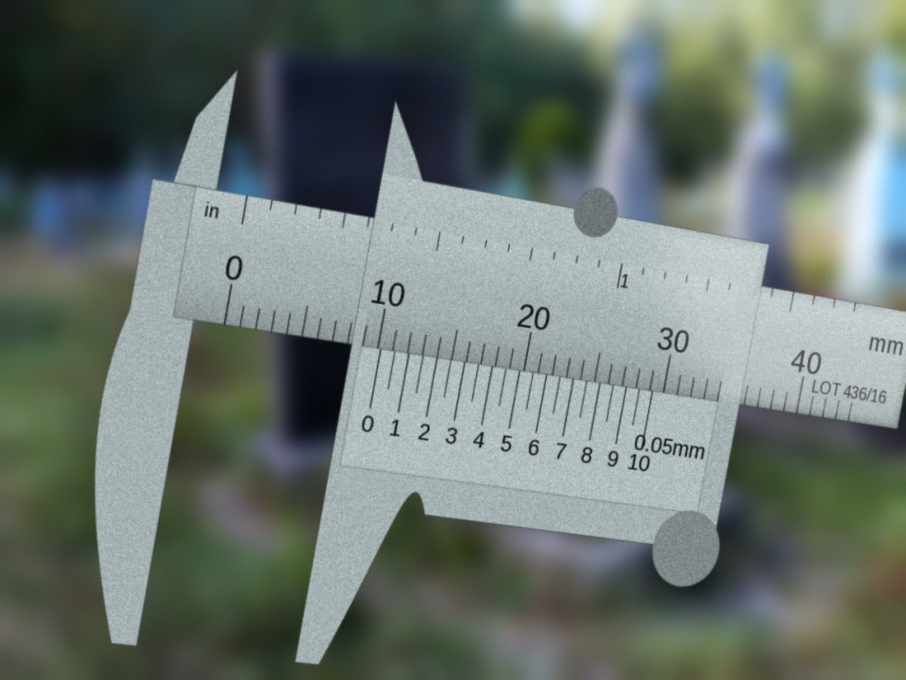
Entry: 10.2mm
